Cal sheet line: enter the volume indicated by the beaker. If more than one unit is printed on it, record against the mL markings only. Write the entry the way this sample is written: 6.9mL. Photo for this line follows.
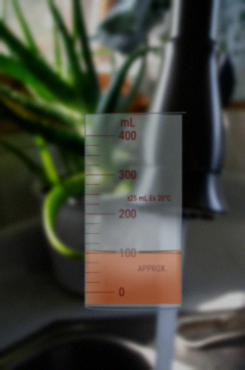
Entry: 100mL
